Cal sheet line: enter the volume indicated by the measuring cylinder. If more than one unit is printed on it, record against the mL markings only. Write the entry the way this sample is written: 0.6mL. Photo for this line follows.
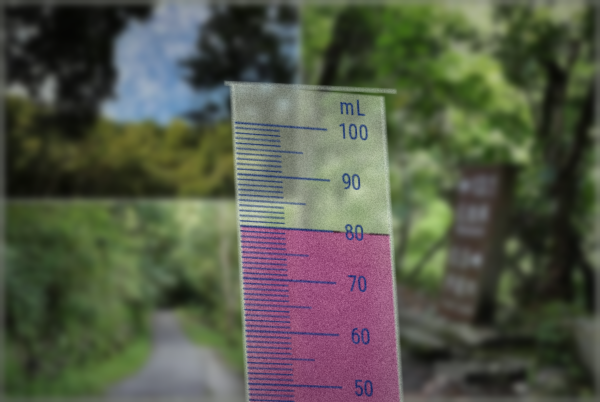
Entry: 80mL
